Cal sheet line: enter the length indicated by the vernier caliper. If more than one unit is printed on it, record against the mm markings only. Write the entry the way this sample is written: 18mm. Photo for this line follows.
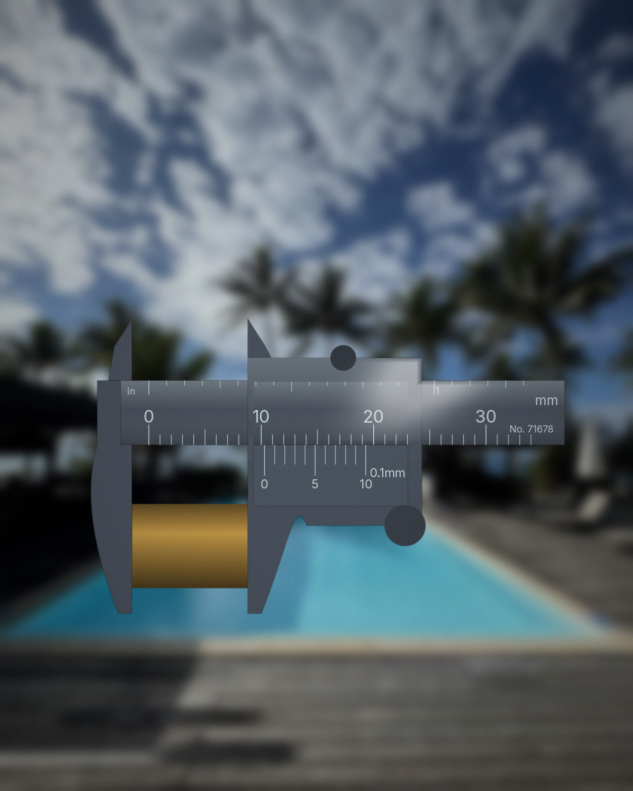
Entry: 10.3mm
